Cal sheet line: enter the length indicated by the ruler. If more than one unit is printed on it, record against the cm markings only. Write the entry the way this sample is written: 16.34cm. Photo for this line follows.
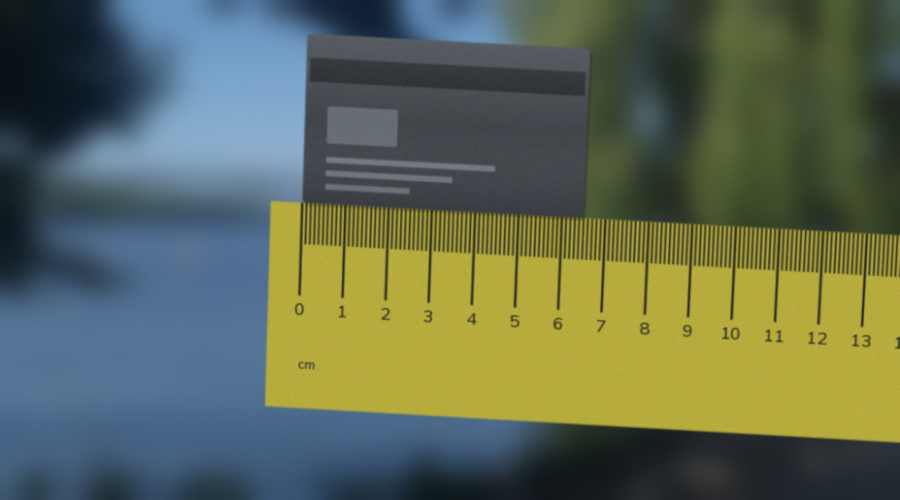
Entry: 6.5cm
